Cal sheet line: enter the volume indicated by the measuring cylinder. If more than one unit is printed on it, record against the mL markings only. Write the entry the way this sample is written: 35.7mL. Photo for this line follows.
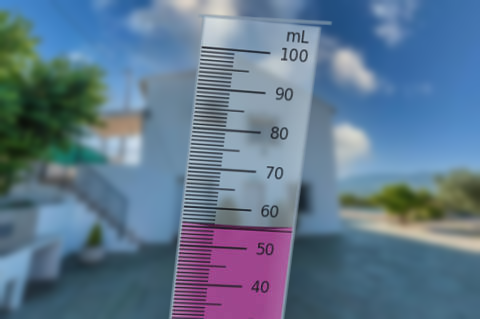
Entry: 55mL
